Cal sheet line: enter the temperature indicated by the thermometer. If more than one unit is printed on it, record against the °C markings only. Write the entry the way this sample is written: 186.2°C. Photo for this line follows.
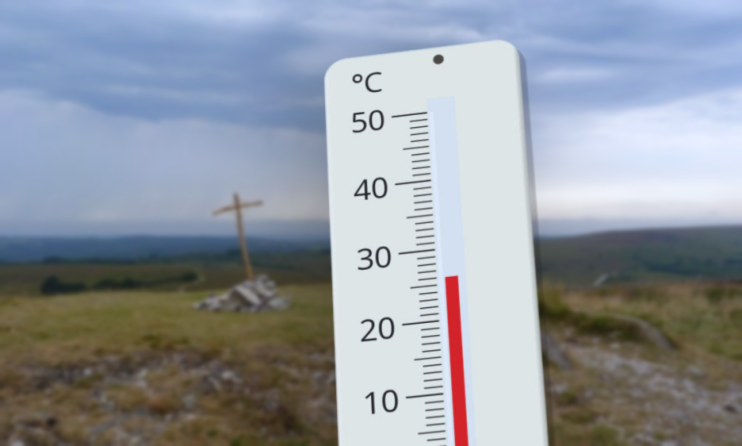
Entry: 26°C
